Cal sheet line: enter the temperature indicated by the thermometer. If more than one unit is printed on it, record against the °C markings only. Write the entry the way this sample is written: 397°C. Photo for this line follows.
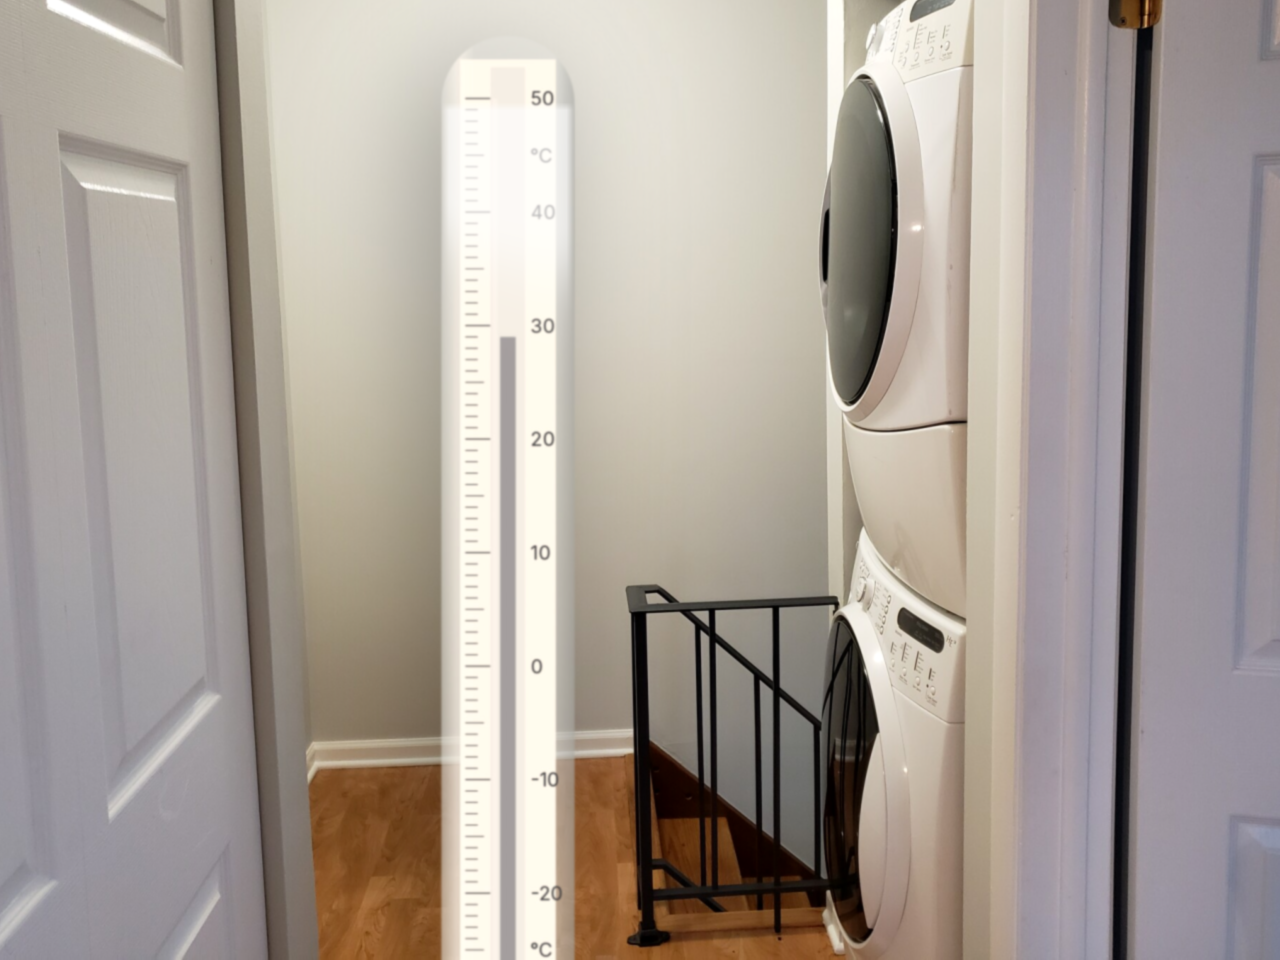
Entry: 29°C
